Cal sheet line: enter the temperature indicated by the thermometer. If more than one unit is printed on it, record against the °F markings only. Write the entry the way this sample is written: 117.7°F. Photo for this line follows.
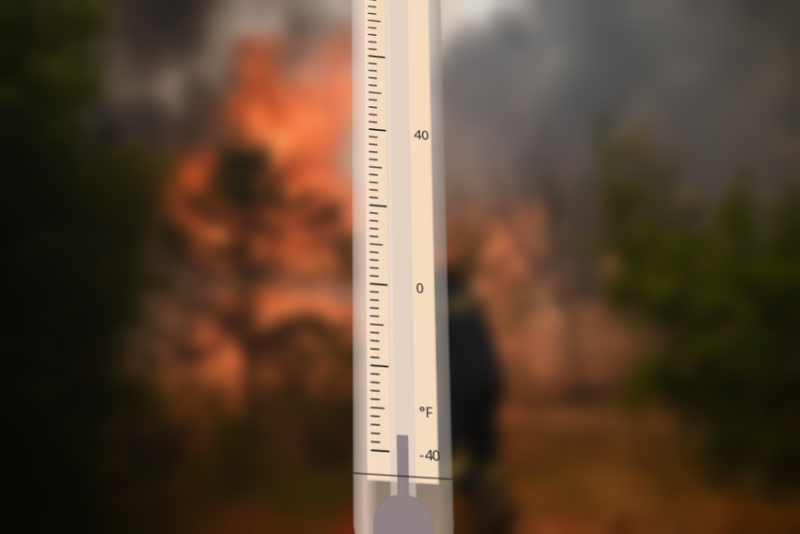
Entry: -36°F
